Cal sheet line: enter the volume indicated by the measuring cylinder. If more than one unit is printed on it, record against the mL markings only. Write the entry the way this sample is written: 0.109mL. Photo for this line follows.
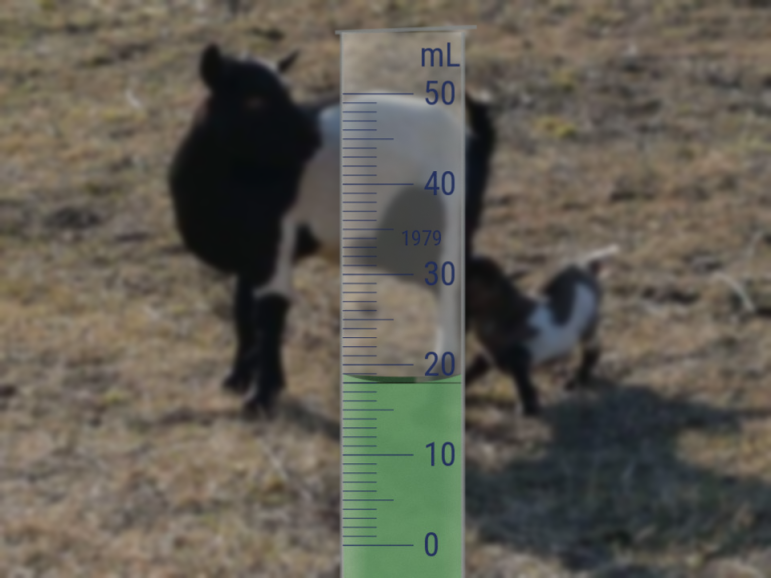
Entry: 18mL
